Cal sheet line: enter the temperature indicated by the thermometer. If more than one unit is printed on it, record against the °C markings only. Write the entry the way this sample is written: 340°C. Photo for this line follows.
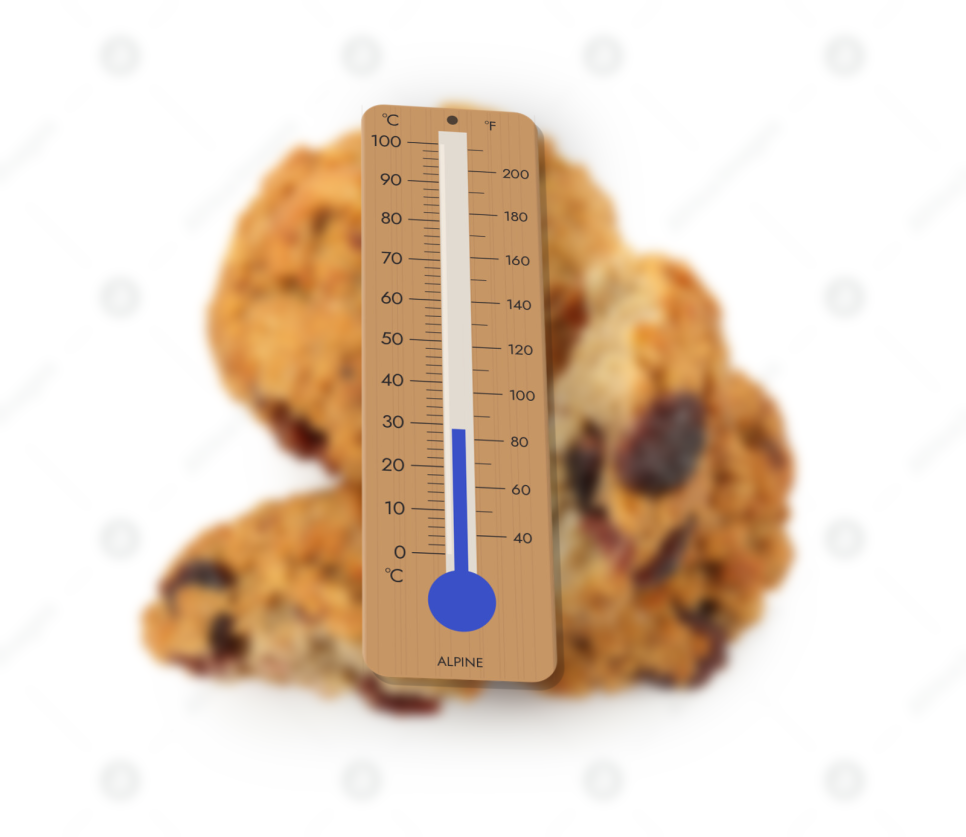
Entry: 29°C
